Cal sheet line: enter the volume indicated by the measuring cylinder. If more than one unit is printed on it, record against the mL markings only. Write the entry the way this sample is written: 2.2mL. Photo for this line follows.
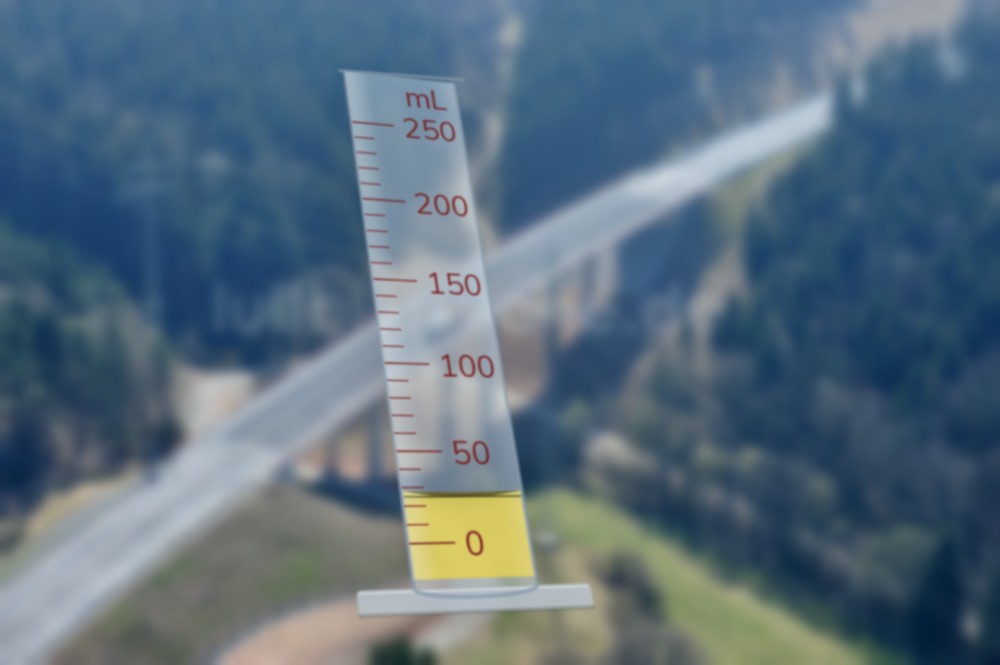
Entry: 25mL
